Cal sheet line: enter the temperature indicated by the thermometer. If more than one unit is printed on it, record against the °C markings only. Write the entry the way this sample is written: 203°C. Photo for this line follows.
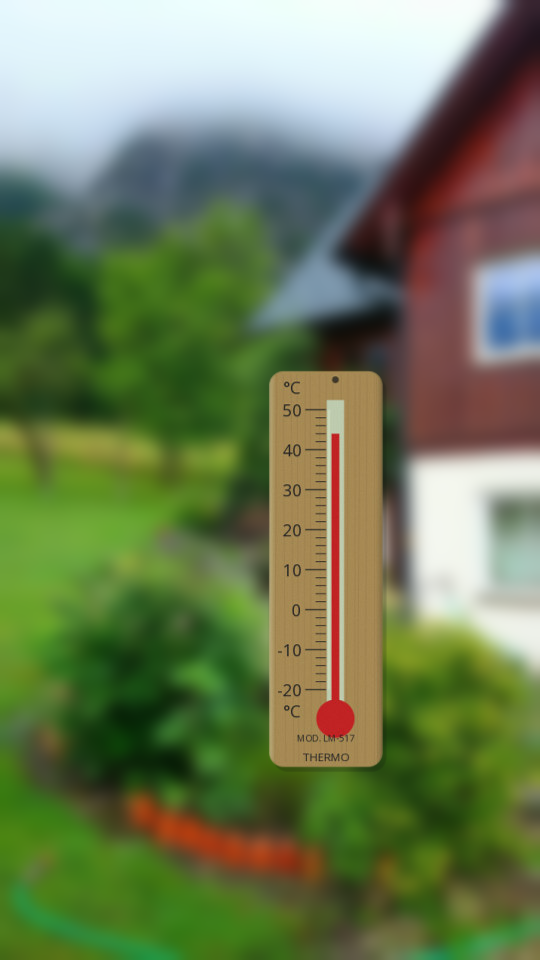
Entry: 44°C
